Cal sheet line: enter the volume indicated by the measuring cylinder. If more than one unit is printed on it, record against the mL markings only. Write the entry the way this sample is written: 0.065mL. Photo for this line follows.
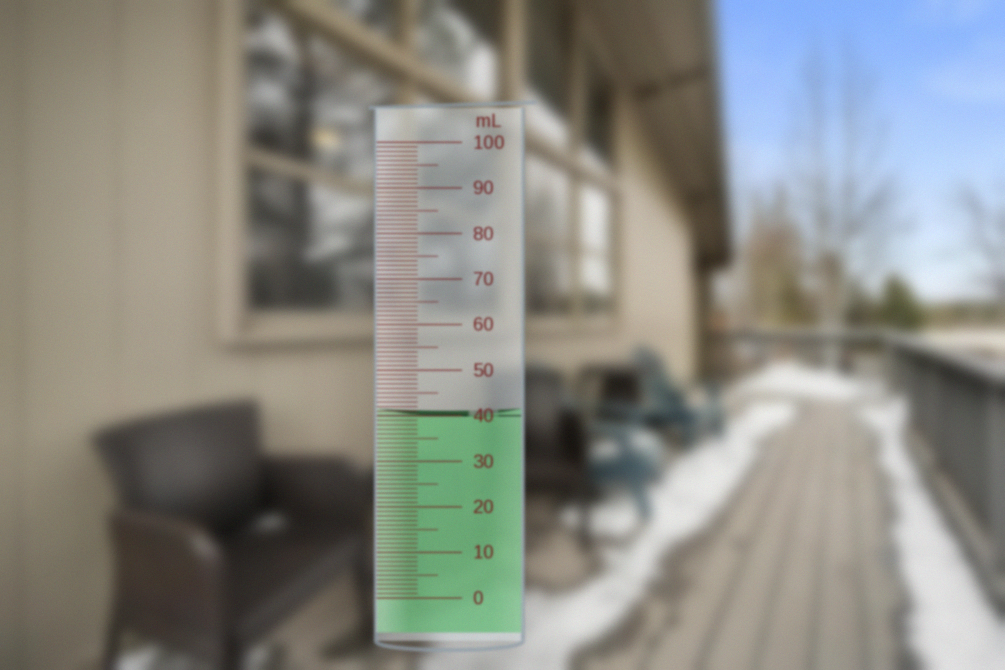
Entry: 40mL
